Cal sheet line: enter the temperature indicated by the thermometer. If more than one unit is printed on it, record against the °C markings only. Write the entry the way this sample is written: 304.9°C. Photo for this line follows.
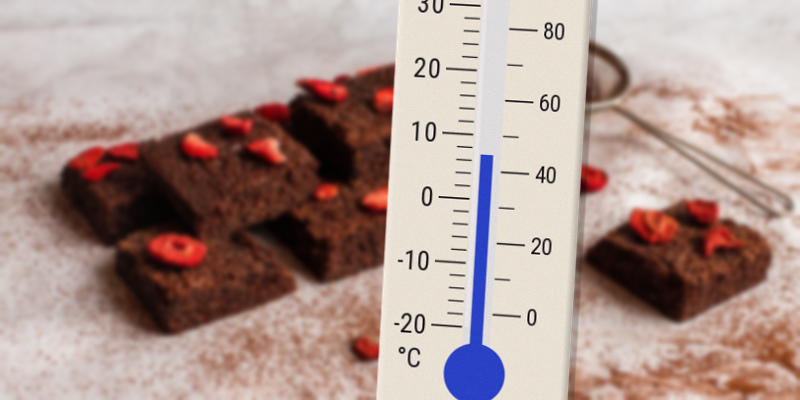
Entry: 7°C
